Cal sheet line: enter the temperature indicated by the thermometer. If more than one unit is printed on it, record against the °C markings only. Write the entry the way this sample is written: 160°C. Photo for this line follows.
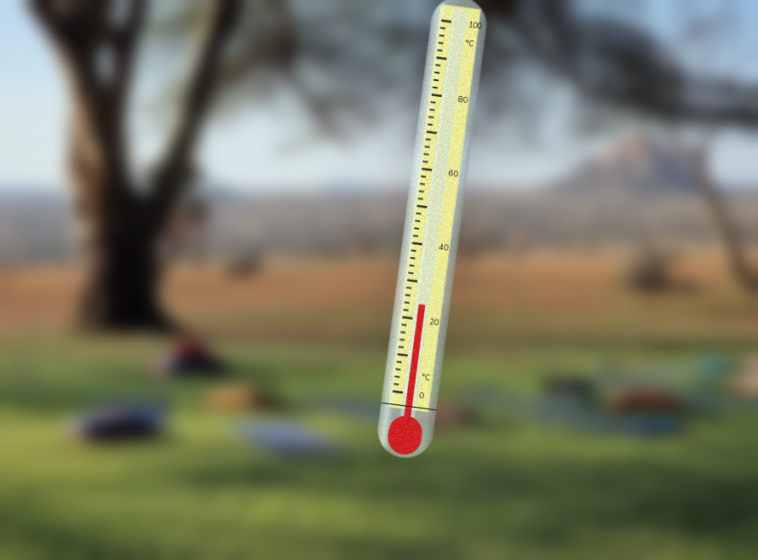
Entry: 24°C
